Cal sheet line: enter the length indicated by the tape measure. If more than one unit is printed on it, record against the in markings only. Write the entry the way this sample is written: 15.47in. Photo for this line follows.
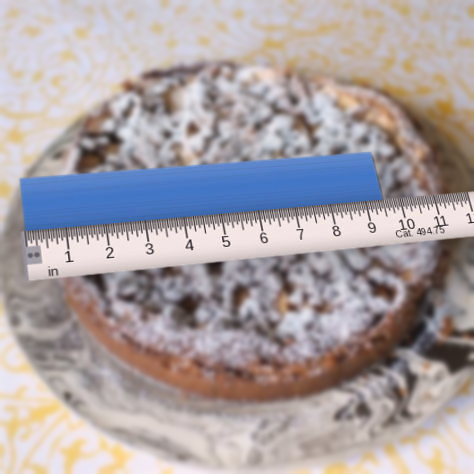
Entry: 9.5in
